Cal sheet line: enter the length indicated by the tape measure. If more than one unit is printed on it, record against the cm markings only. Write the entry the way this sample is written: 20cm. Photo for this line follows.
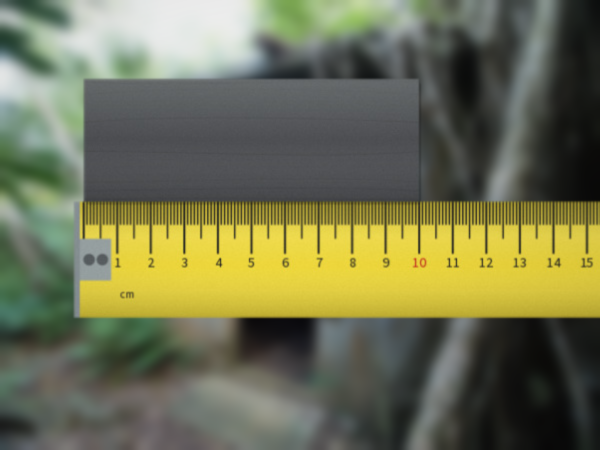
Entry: 10cm
